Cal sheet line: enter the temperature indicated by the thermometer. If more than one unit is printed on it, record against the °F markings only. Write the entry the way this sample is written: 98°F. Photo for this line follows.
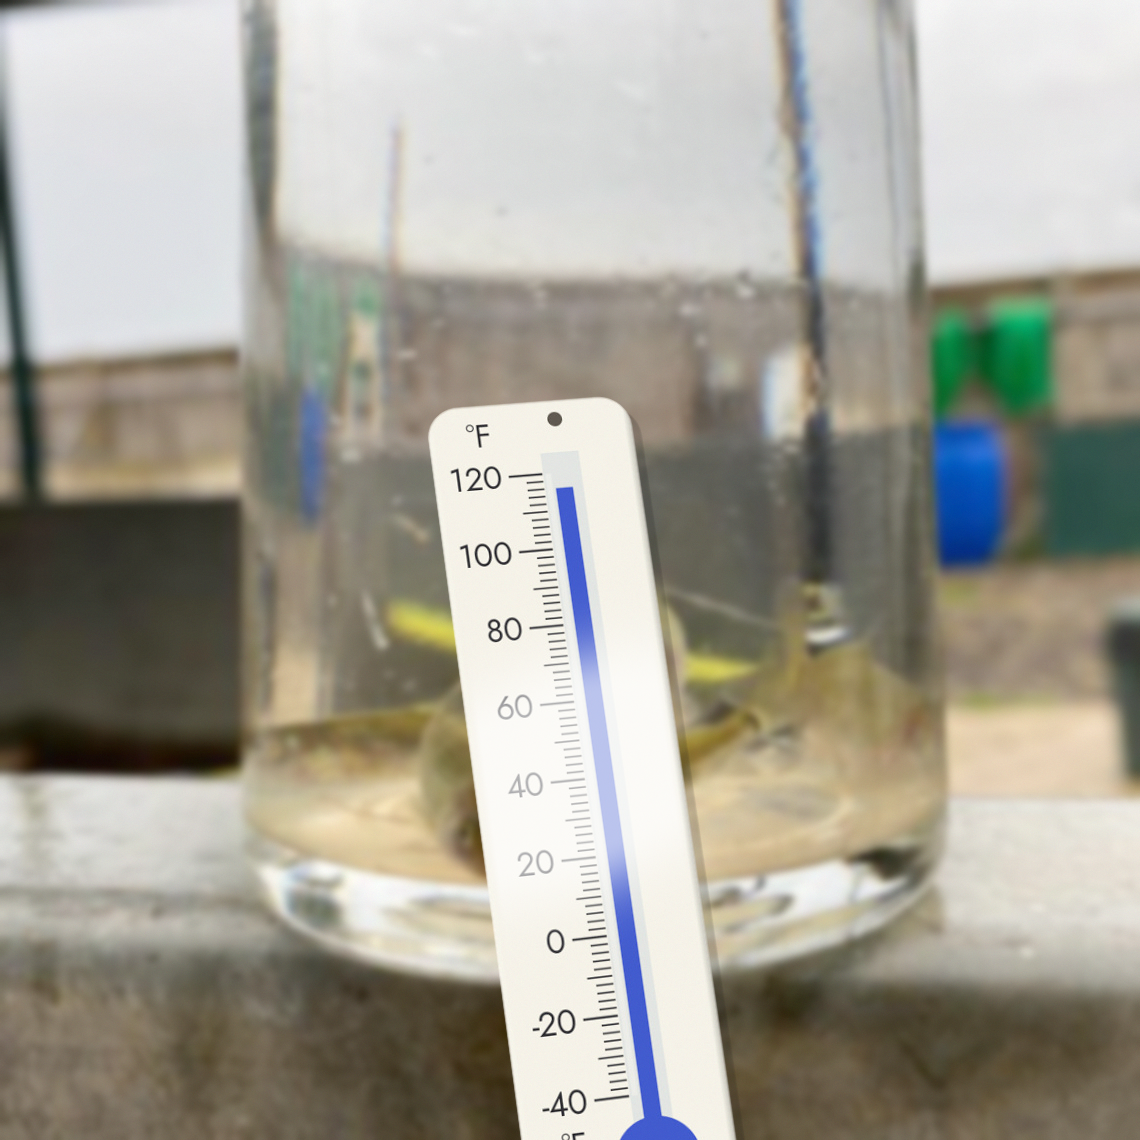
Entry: 116°F
